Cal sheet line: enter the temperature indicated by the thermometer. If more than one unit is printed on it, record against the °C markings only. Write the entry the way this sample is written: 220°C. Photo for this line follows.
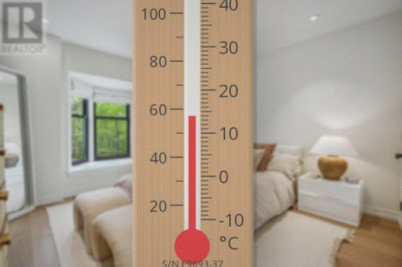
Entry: 14°C
